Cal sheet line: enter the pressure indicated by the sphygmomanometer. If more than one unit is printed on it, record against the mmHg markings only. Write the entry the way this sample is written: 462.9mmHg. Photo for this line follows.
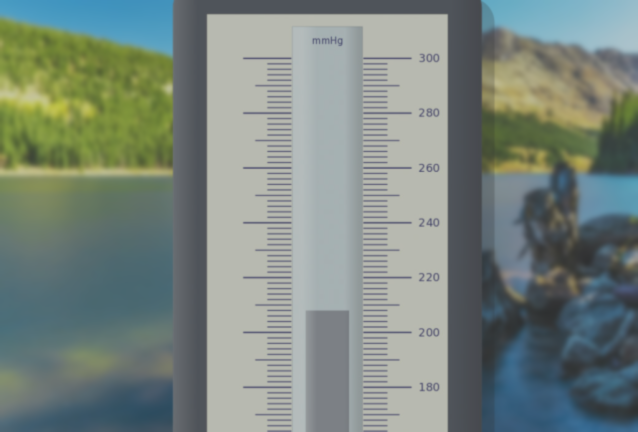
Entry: 208mmHg
